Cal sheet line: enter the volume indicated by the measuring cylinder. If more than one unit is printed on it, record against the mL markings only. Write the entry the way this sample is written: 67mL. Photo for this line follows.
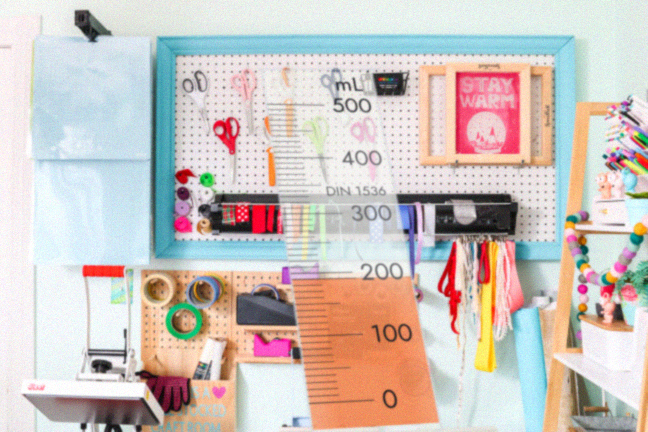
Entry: 190mL
